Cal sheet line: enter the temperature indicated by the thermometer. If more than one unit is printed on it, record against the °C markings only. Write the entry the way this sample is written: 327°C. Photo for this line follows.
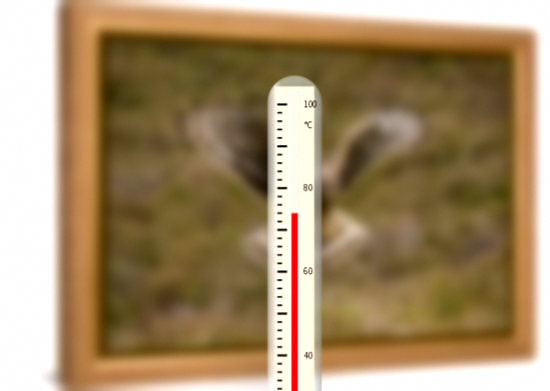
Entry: 74°C
